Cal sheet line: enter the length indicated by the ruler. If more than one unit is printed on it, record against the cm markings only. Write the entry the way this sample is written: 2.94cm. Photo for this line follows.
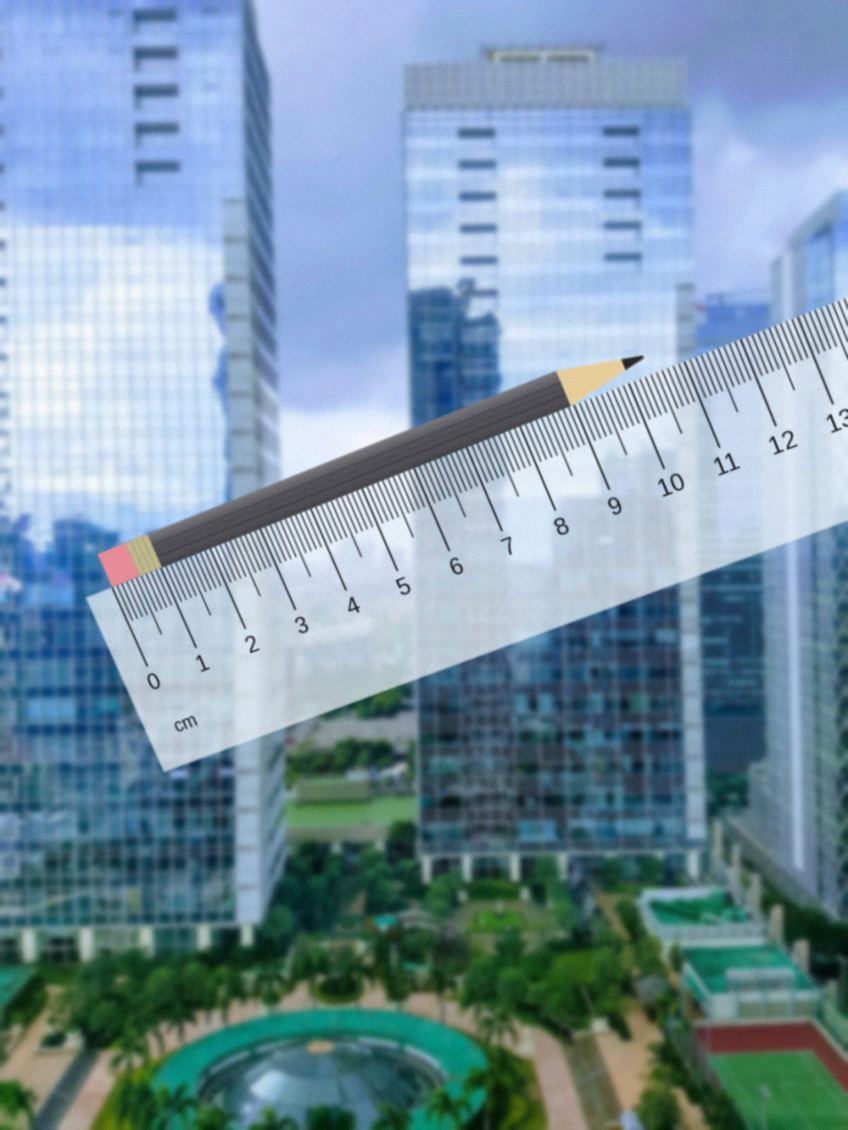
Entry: 10.4cm
